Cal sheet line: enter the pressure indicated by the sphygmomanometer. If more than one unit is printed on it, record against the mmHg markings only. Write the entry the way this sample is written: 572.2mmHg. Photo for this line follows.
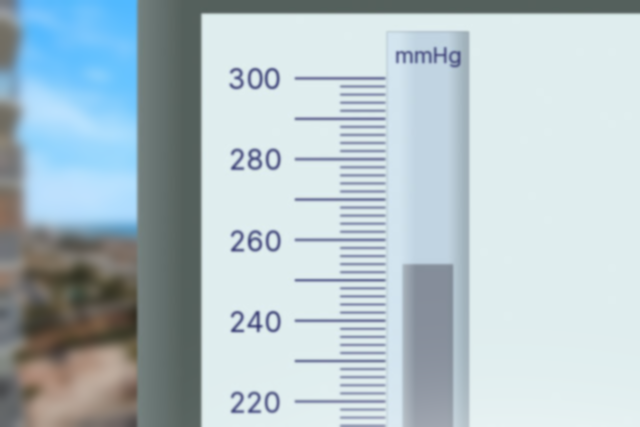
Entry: 254mmHg
